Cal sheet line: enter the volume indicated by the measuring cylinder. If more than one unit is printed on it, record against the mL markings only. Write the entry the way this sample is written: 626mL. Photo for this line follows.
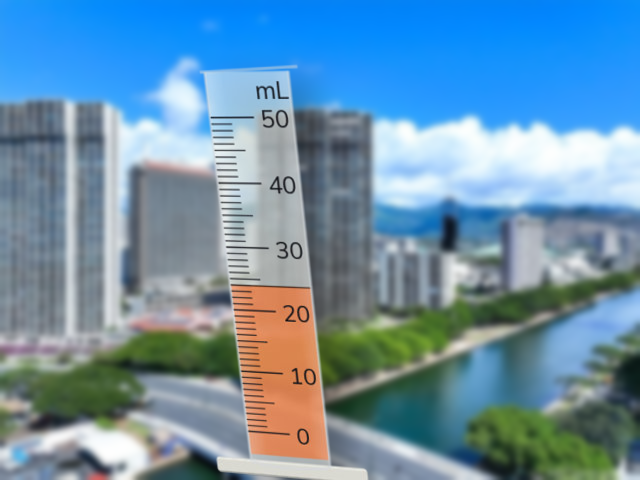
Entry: 24mL
